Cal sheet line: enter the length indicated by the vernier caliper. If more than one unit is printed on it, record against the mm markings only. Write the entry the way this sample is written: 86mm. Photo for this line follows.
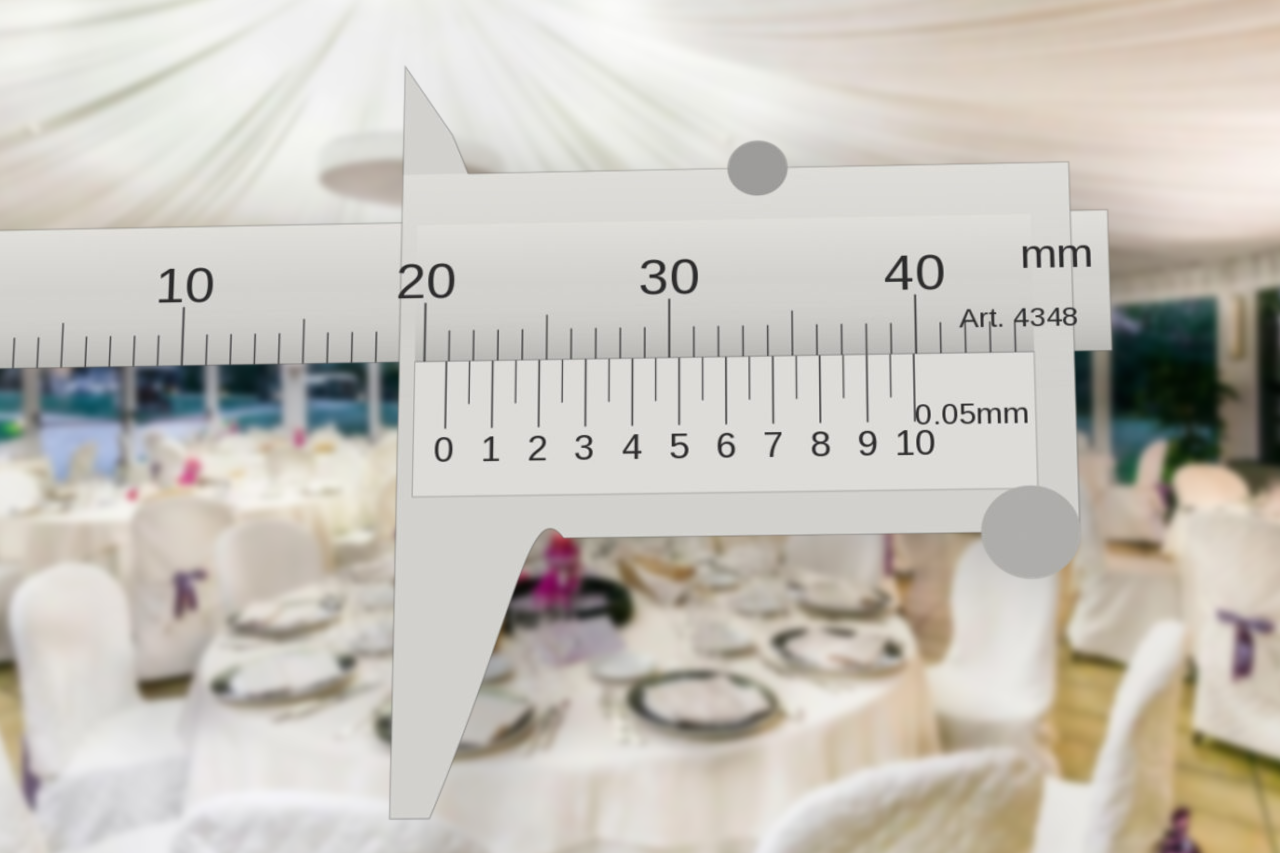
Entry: 20.9mm
